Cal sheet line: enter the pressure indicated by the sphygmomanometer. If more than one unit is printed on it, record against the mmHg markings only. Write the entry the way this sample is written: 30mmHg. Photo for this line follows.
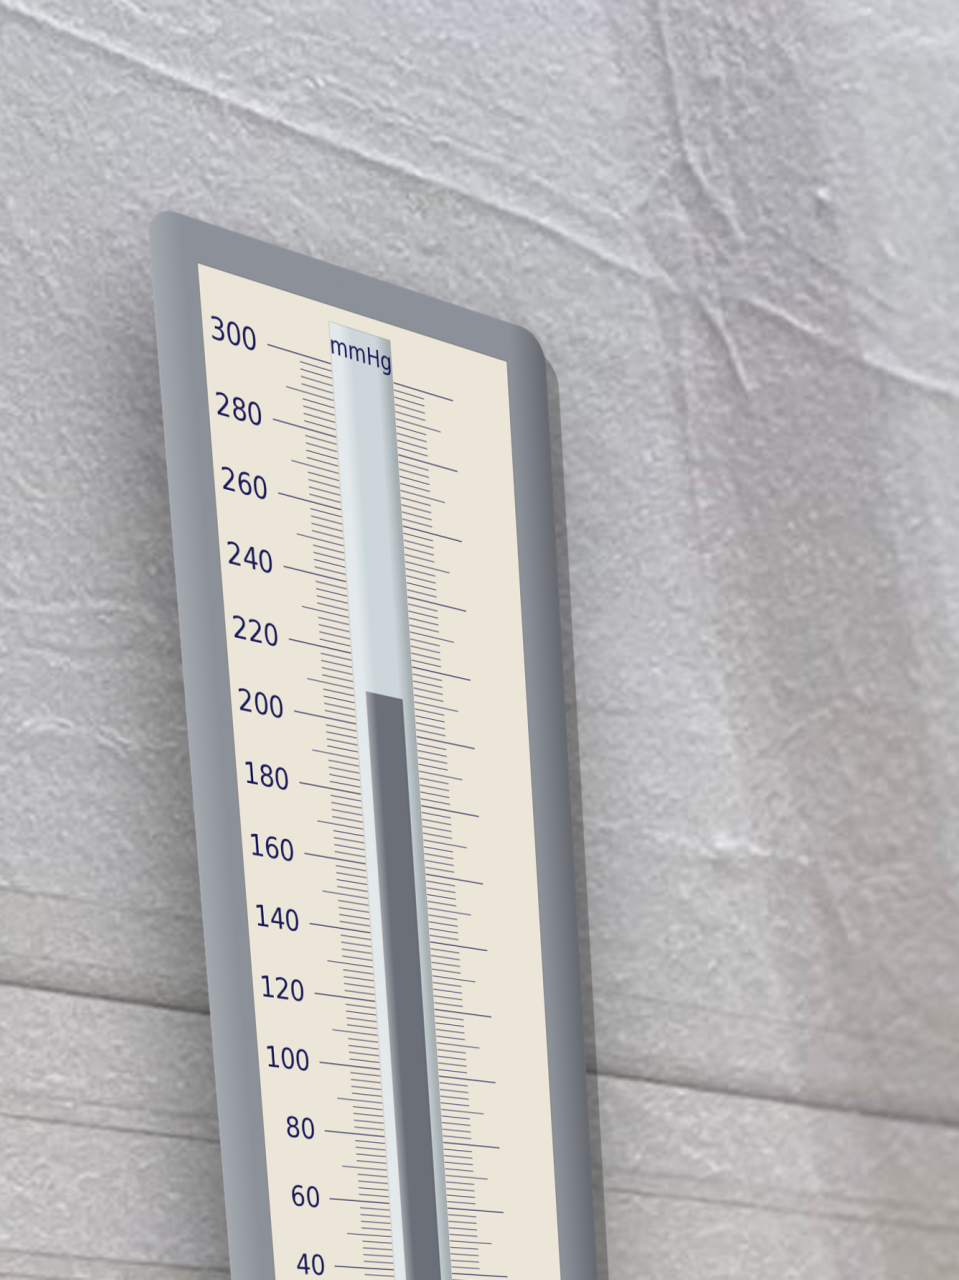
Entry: 210mmHg
